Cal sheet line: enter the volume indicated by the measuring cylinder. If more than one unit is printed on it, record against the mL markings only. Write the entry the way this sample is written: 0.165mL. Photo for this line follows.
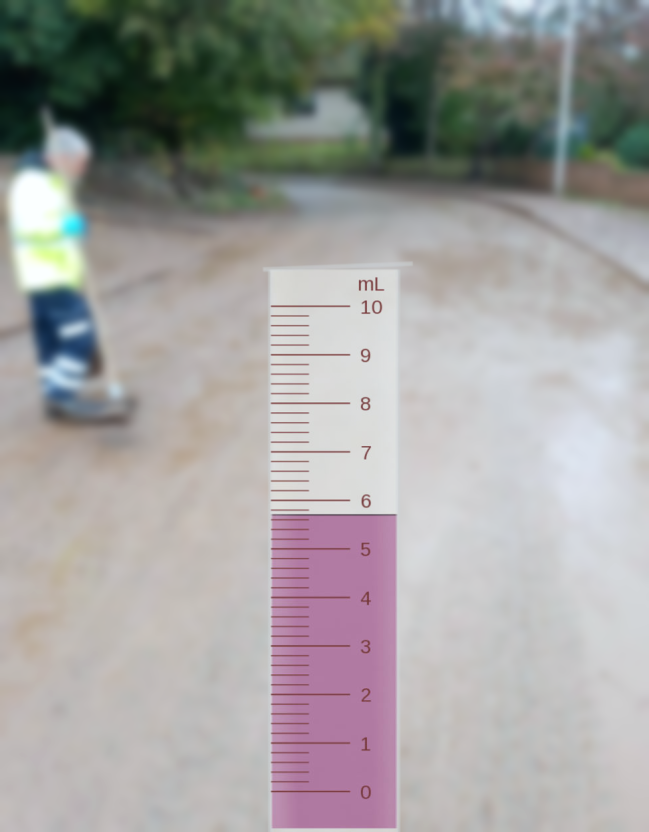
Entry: 5.7mL
